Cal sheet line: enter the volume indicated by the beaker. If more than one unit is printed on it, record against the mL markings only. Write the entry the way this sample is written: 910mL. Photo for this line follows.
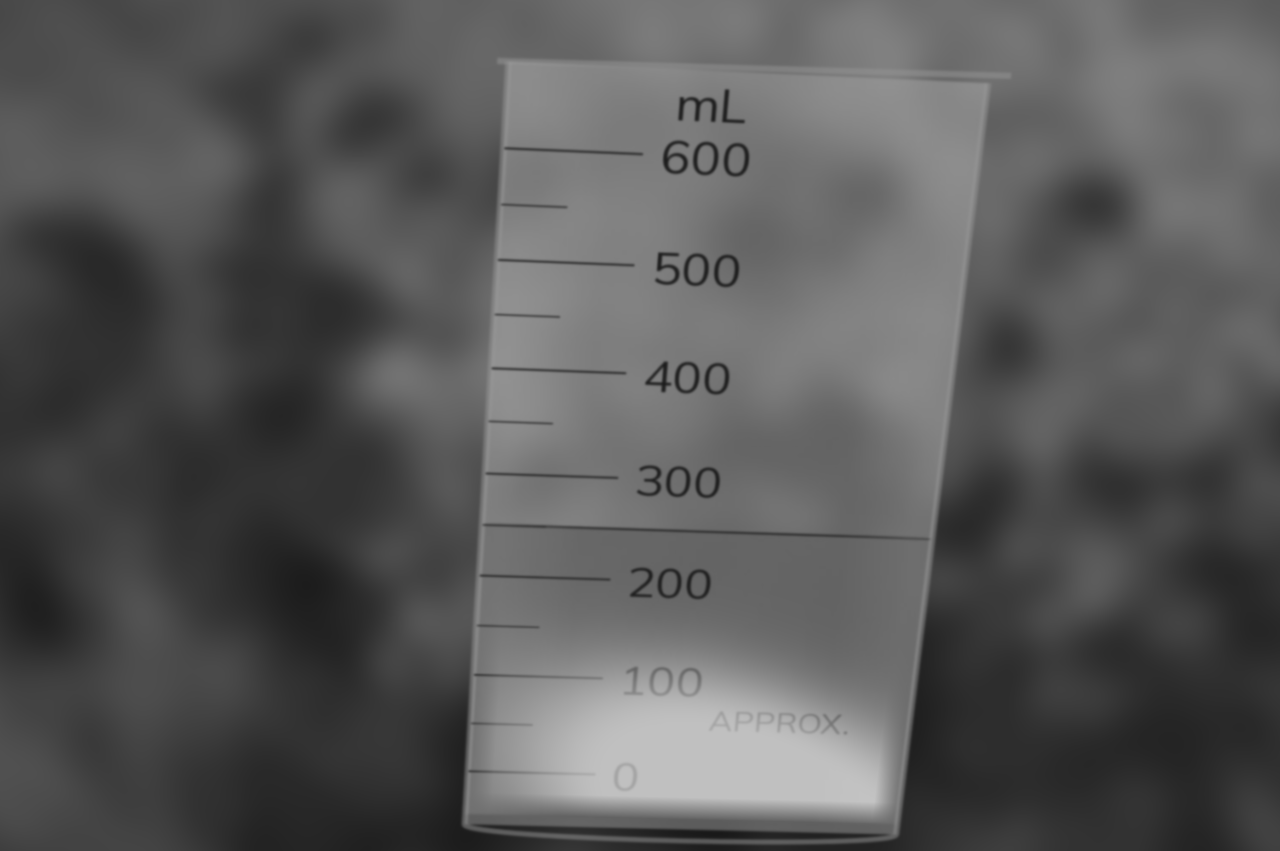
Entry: 250mL
